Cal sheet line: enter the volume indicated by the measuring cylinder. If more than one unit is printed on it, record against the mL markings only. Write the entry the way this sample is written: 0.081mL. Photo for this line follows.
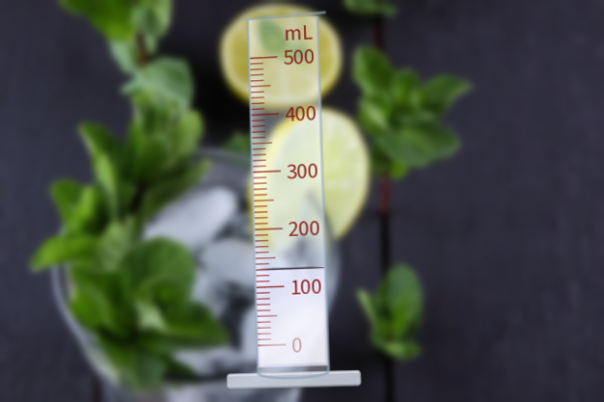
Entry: 130mL
